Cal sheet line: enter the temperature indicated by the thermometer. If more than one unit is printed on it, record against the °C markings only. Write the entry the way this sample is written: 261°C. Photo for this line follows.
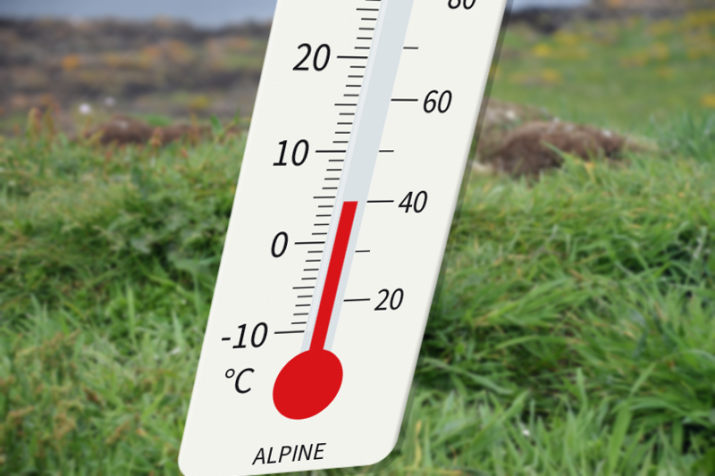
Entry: 4.5°C
